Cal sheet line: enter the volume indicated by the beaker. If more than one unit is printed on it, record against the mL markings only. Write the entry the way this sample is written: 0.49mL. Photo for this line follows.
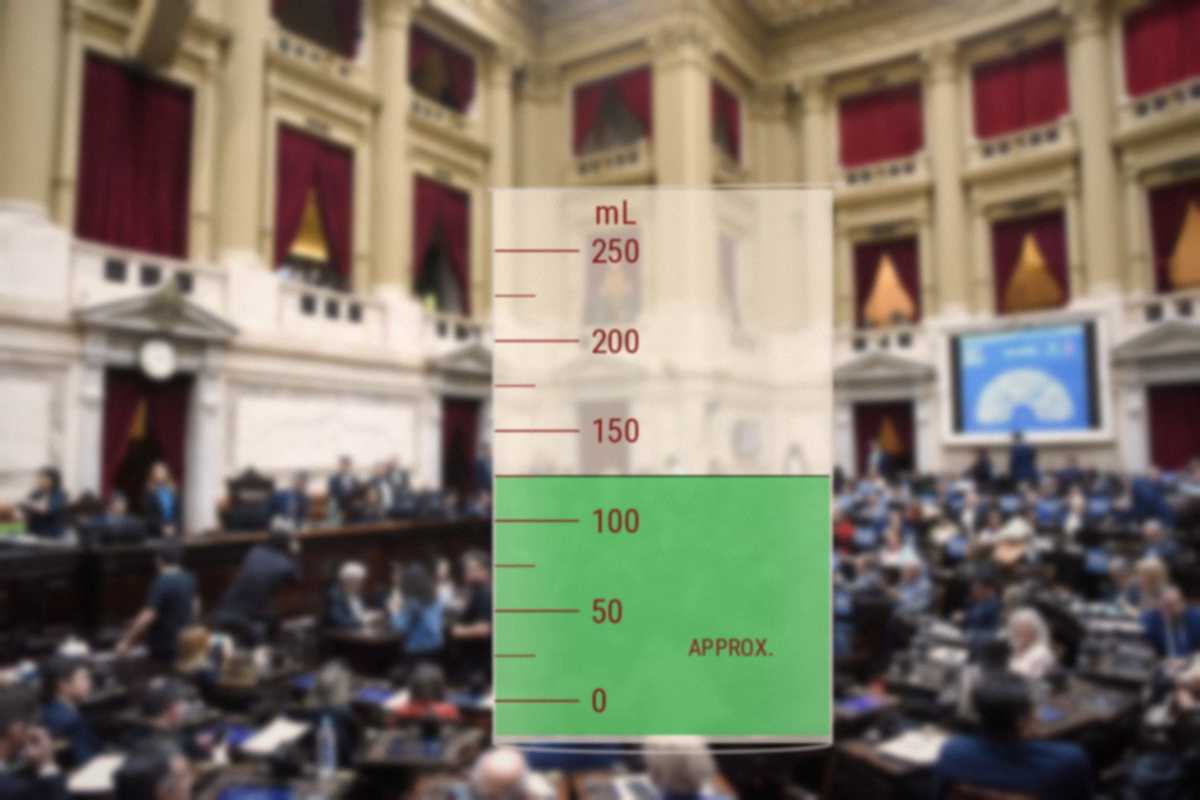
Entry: 125mL
